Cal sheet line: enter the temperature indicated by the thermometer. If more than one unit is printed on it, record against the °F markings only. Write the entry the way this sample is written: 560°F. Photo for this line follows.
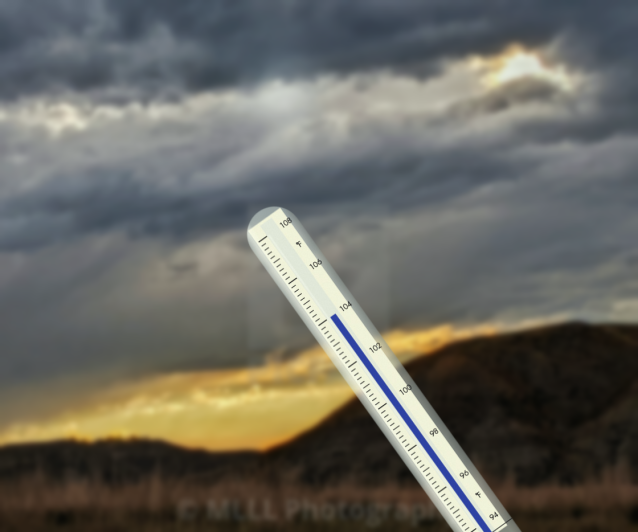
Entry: 104°F
